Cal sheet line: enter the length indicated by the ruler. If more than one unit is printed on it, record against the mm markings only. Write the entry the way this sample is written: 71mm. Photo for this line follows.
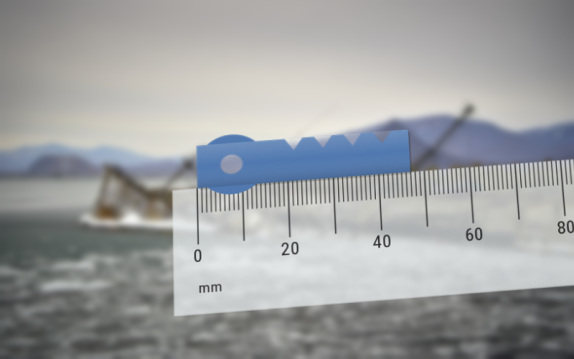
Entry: 47mm
